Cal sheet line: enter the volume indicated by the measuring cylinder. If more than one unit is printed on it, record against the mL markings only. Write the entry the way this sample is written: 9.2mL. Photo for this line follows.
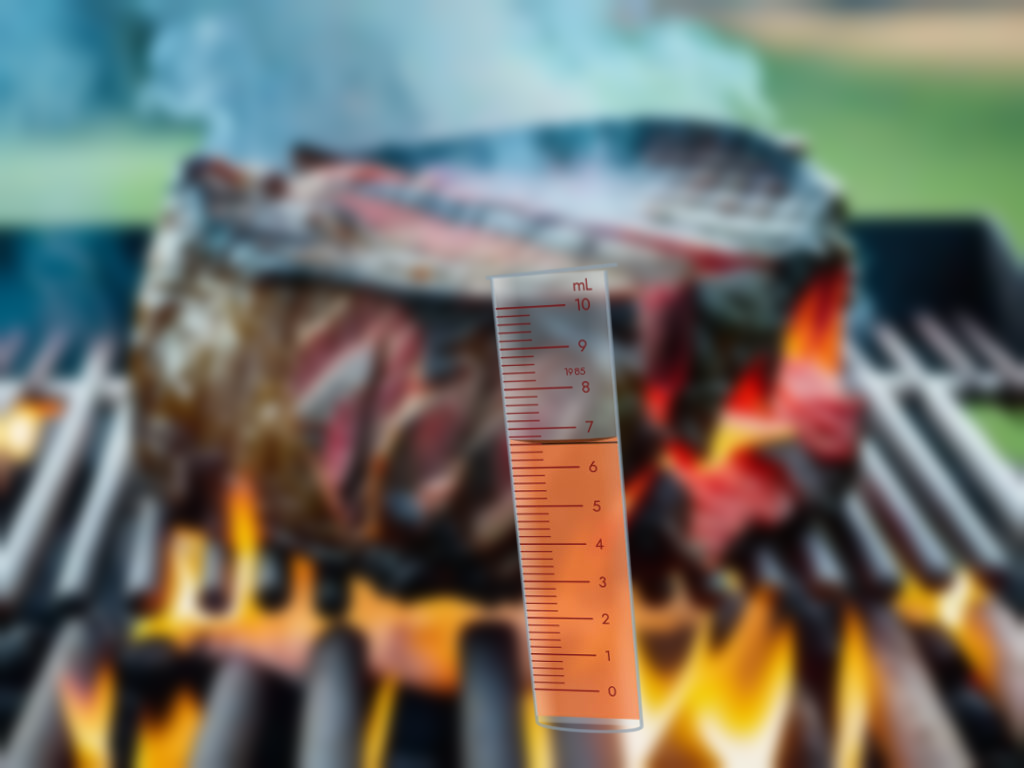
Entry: 6.6mL
